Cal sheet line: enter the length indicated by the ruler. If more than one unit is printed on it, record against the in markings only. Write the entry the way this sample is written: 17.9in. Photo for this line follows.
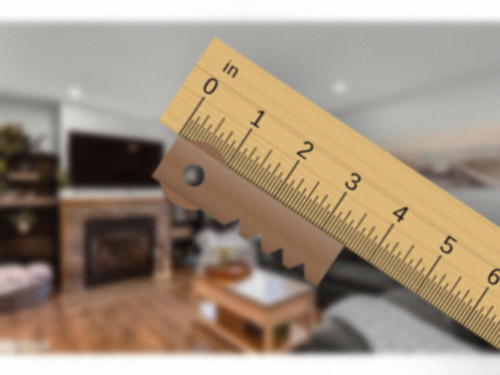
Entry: 3.5in
